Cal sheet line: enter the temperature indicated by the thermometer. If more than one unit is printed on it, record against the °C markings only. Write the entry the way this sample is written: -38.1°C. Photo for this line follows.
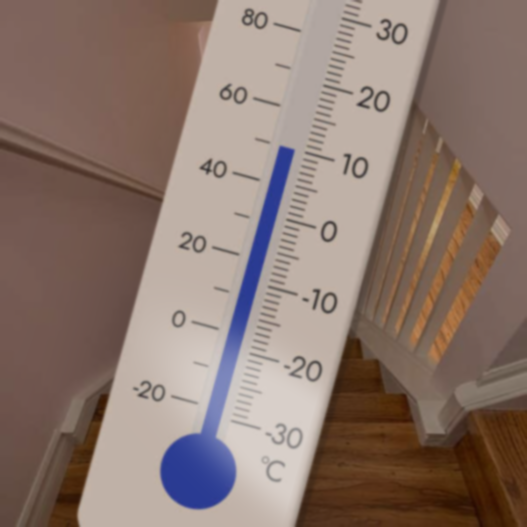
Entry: 10°C
